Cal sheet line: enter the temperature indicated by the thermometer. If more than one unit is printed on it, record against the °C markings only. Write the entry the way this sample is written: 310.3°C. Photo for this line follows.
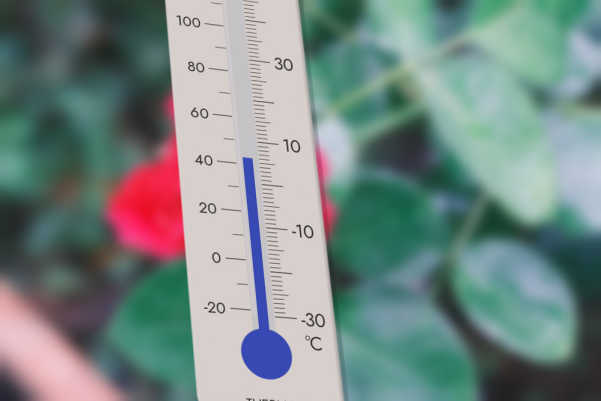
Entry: 6°C
